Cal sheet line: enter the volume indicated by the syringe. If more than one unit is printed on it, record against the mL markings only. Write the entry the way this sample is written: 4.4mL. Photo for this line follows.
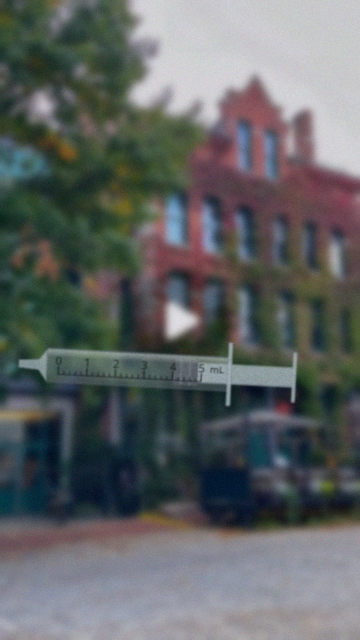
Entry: 4mL
